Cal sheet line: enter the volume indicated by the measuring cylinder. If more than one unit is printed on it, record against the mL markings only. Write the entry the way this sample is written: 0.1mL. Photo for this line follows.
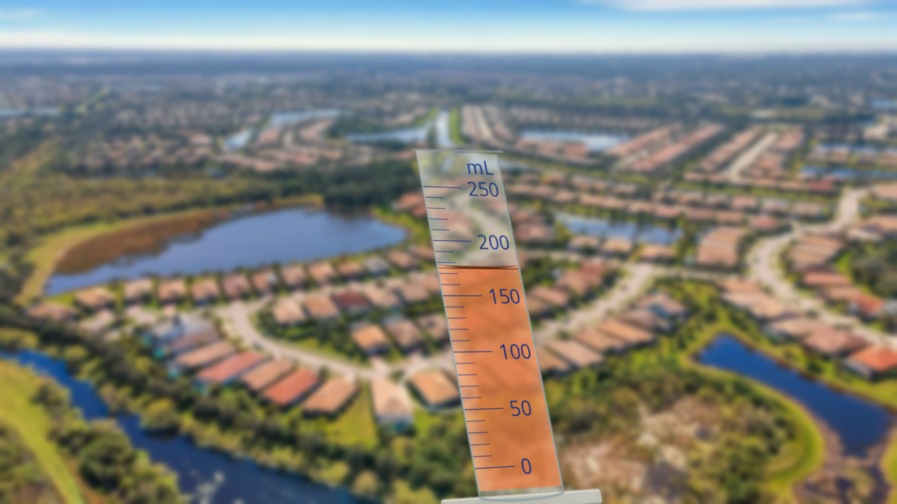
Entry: 175mL
